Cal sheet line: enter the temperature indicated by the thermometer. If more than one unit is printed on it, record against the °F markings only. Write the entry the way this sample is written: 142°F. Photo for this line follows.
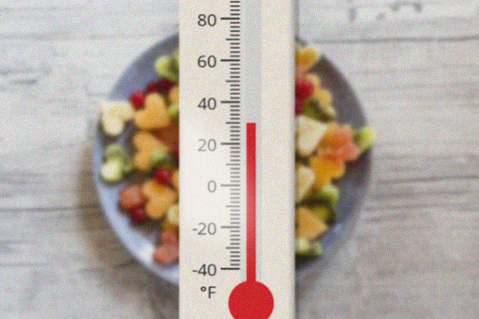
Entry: 30°F
